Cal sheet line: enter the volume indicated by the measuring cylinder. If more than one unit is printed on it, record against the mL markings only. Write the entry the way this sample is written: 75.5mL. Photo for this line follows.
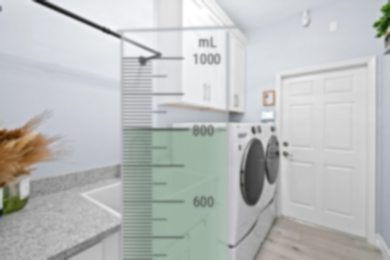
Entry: 800mL
